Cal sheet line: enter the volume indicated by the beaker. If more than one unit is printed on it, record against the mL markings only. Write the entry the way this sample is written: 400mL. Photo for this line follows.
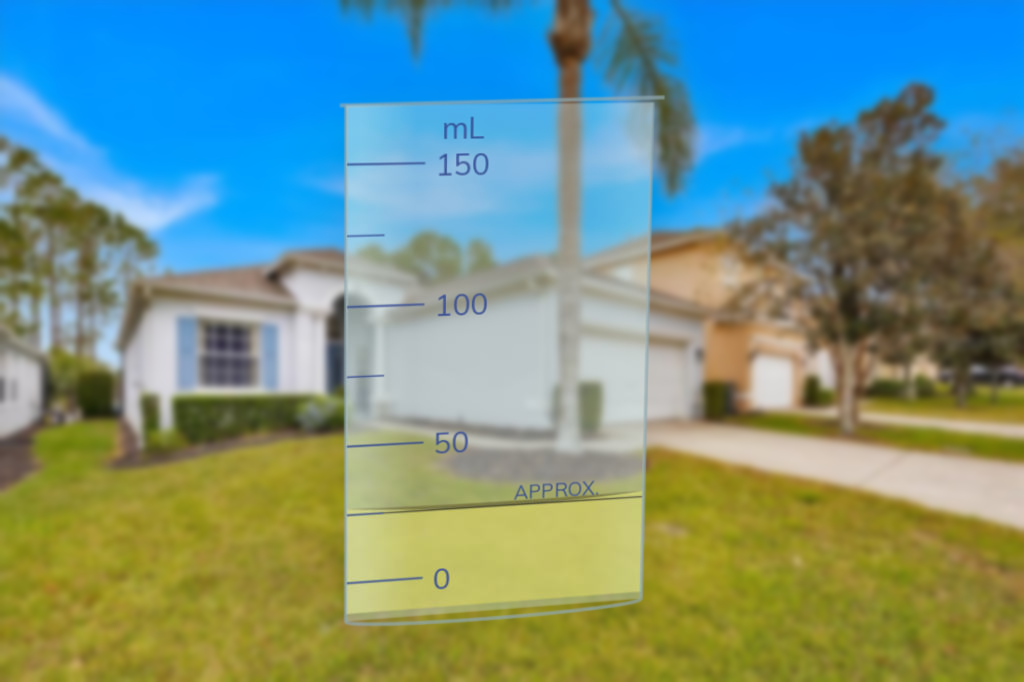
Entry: 25mL
